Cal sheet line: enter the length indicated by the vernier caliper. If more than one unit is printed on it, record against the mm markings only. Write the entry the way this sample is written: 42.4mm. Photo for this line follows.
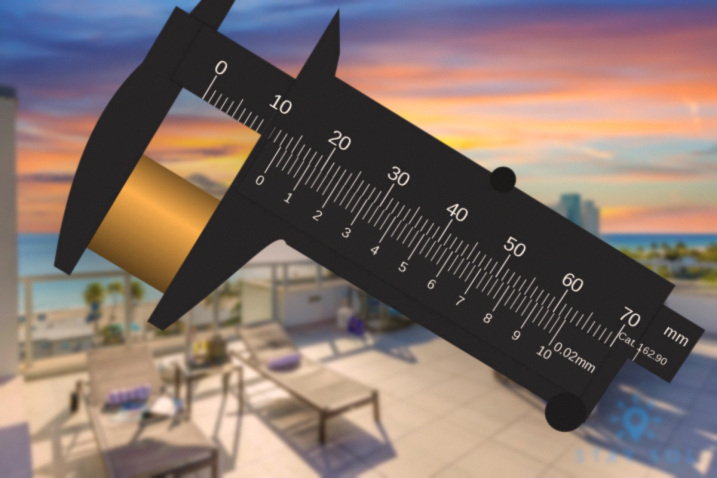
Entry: 13.2mm
